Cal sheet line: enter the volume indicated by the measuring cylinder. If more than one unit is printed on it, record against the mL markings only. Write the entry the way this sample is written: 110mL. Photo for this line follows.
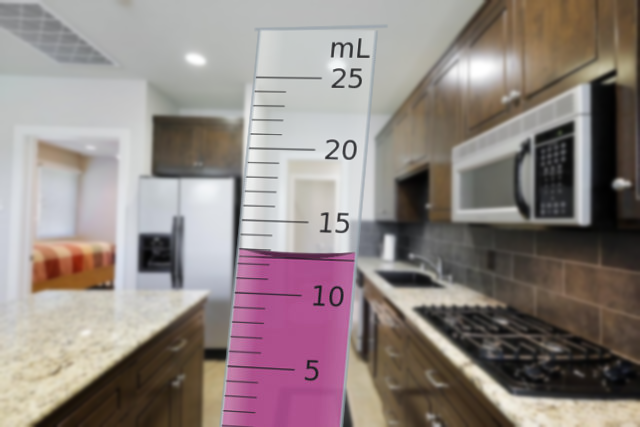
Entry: 12.5mL
